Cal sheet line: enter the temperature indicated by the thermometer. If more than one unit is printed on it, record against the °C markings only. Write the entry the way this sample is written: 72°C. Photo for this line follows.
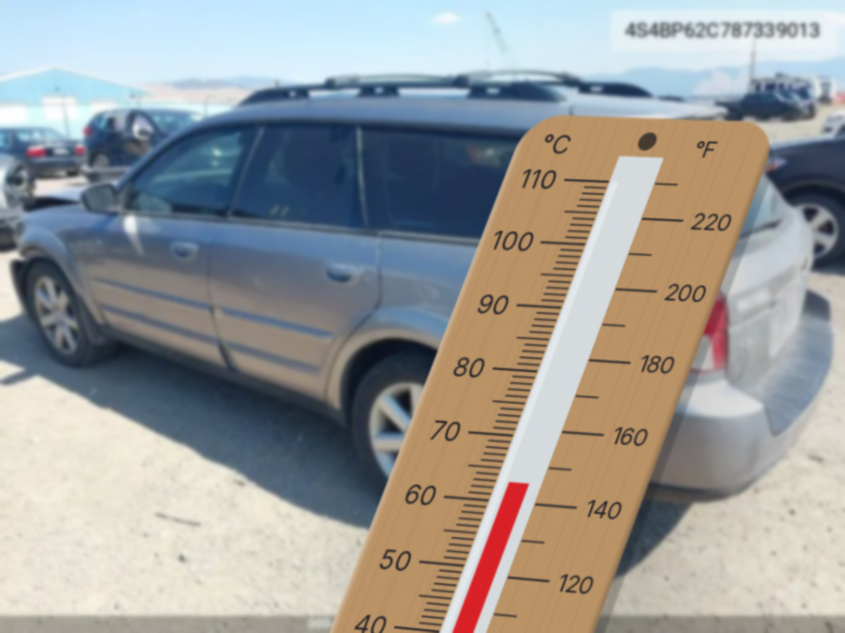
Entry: 63°C
